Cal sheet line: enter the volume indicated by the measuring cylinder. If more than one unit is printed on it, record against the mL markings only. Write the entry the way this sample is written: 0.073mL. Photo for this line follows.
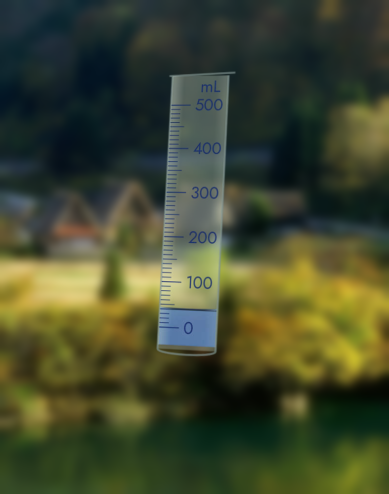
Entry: 40mL
